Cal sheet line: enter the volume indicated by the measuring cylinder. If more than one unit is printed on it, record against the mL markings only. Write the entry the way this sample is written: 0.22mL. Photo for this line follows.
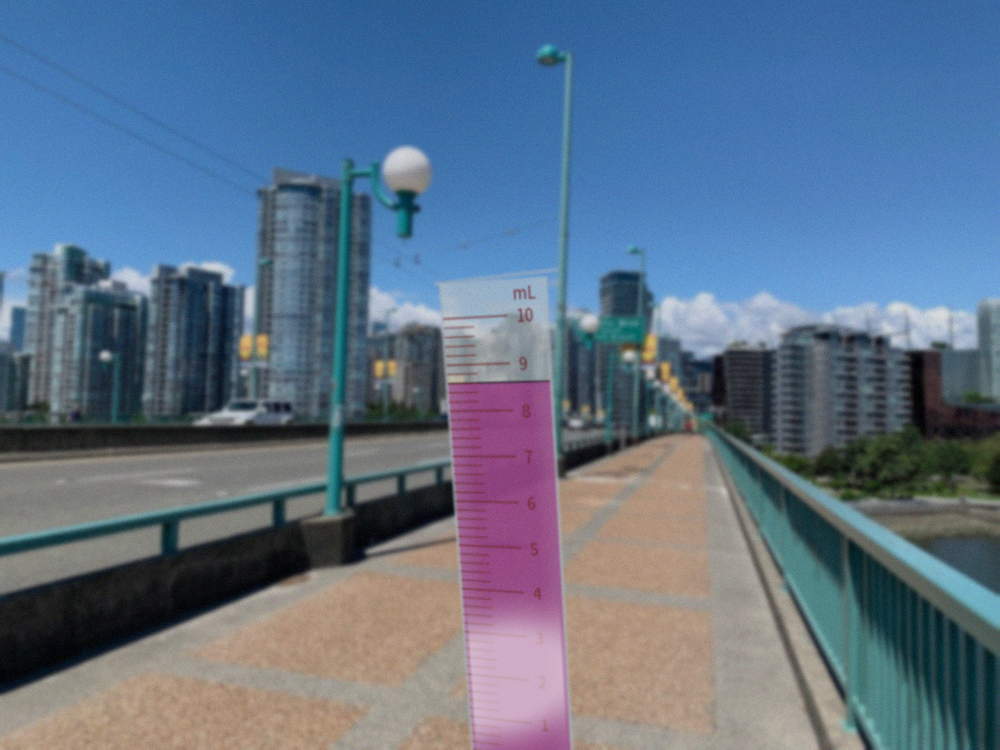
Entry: 8.6mL
